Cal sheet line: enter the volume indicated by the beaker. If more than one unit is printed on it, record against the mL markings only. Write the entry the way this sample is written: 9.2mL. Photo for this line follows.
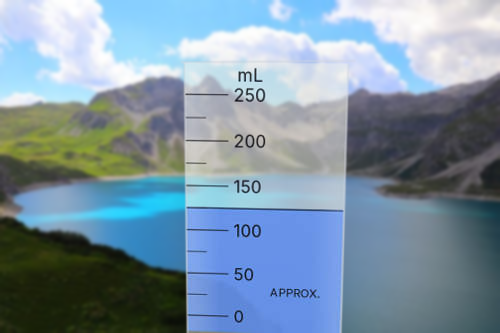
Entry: 125mL
